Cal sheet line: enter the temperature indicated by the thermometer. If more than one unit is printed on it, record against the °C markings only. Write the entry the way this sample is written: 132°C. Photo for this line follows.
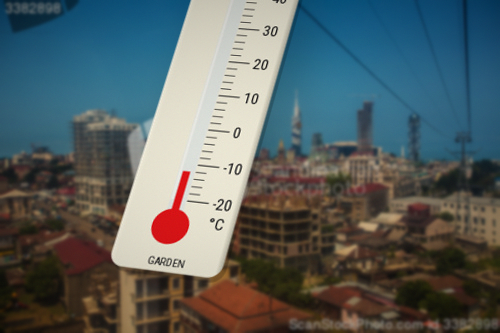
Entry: -12°C
